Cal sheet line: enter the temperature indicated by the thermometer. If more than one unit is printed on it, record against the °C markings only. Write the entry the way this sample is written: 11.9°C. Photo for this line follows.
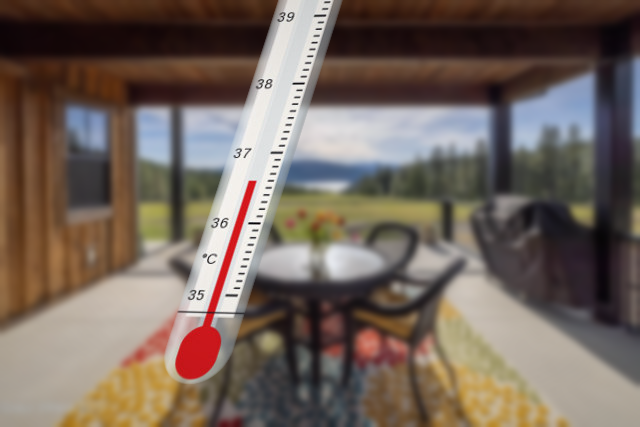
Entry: 36.6°C
